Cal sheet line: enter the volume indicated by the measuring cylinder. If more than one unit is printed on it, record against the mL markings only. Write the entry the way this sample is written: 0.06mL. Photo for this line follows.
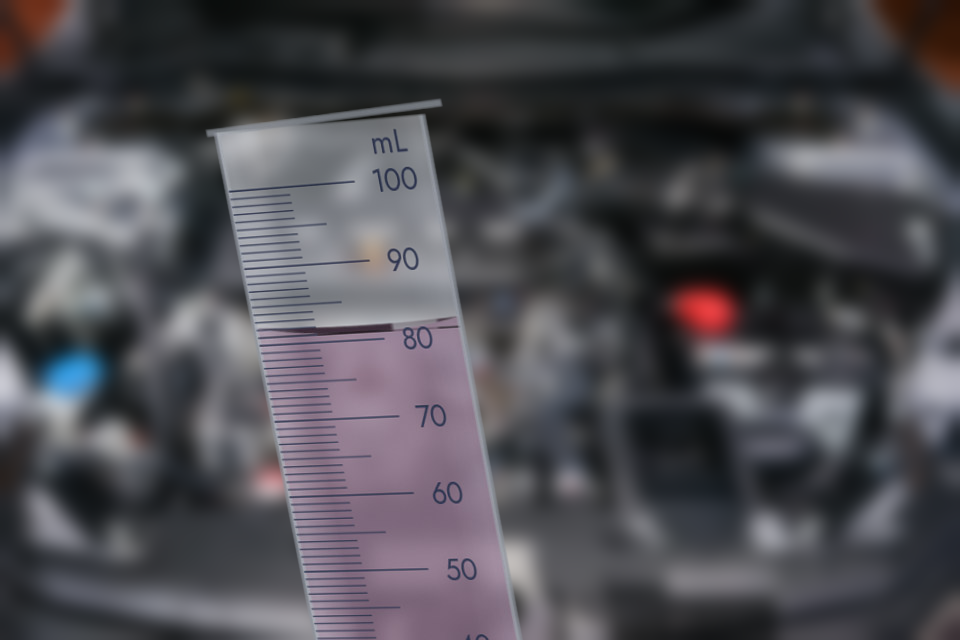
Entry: 81mL
